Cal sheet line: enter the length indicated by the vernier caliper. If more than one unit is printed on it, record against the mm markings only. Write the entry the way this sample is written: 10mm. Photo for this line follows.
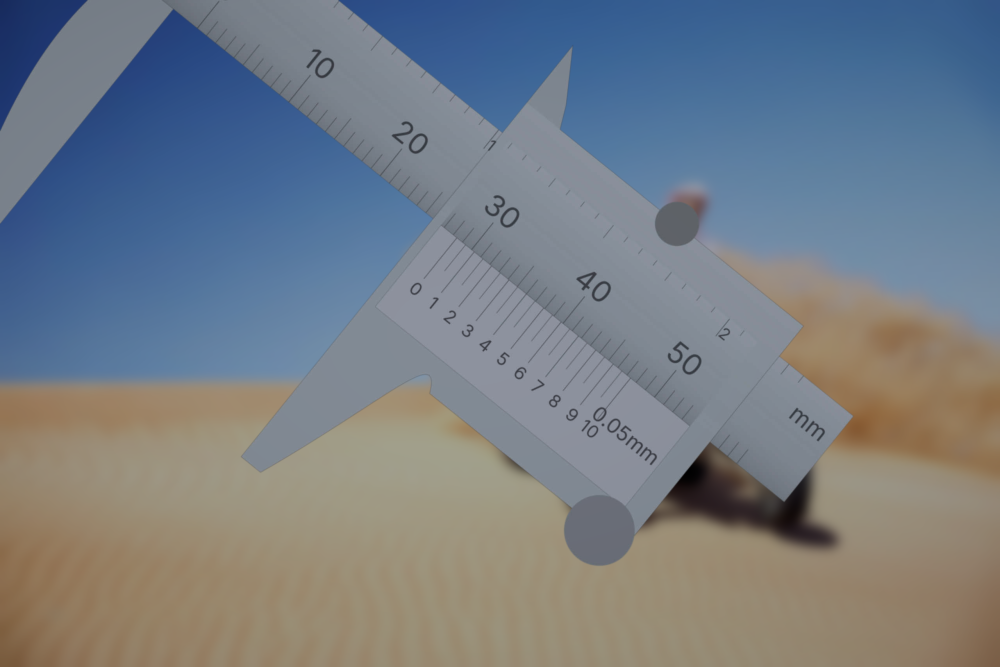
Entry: 28.4mm
